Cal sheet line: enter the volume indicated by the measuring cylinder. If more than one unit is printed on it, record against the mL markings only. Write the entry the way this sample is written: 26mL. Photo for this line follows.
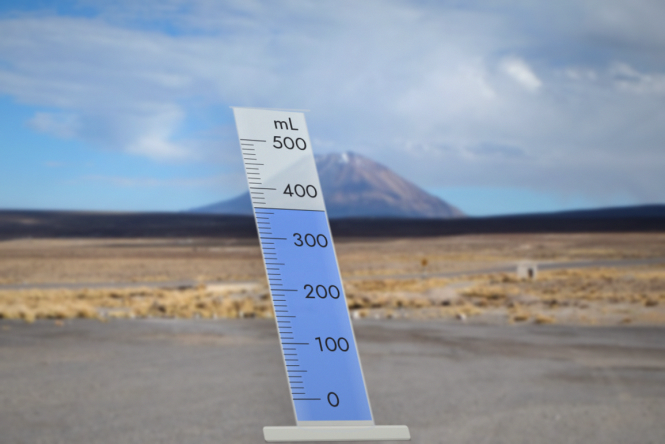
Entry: 360mL
